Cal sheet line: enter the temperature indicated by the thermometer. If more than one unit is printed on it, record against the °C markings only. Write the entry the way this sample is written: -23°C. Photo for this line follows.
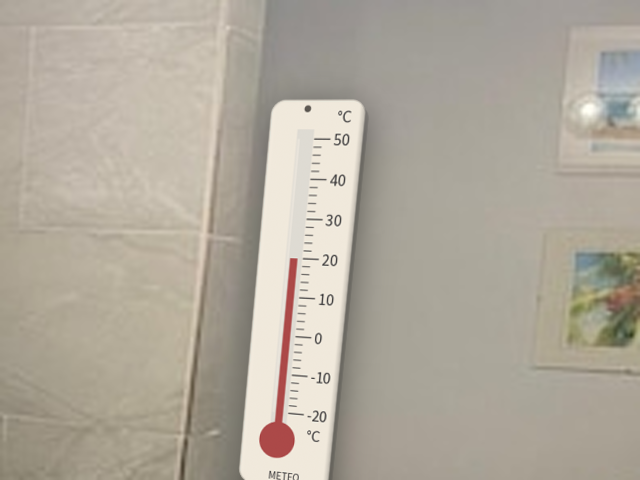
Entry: 20°C
